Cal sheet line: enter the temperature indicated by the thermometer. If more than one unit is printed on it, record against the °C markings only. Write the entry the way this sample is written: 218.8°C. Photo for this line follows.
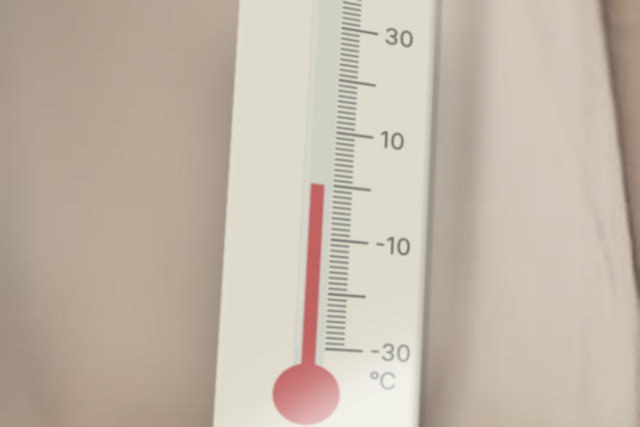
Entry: 0°C
